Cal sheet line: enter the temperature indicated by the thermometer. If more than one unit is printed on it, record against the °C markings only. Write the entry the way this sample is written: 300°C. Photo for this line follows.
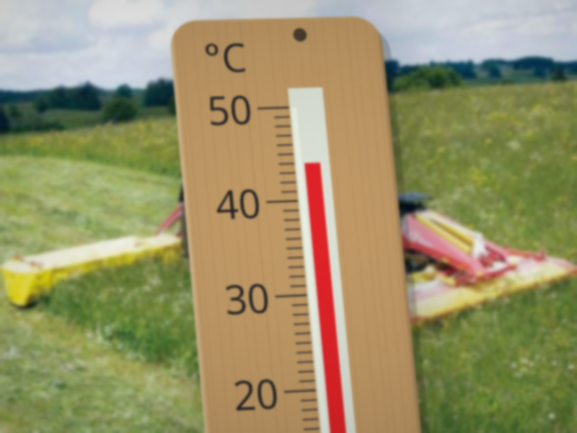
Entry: 44°C
